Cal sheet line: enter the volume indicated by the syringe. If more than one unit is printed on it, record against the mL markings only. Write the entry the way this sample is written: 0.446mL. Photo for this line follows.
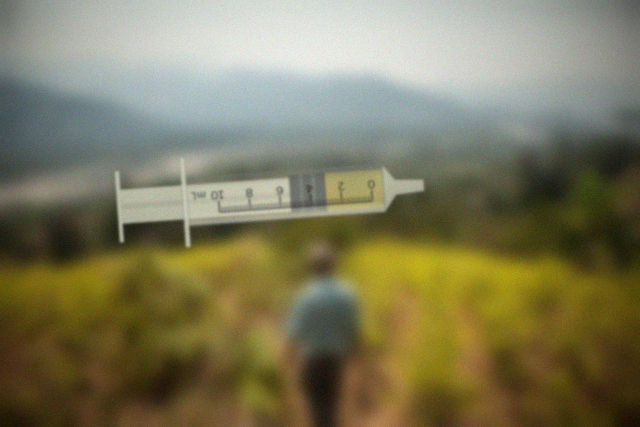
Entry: 3mL
